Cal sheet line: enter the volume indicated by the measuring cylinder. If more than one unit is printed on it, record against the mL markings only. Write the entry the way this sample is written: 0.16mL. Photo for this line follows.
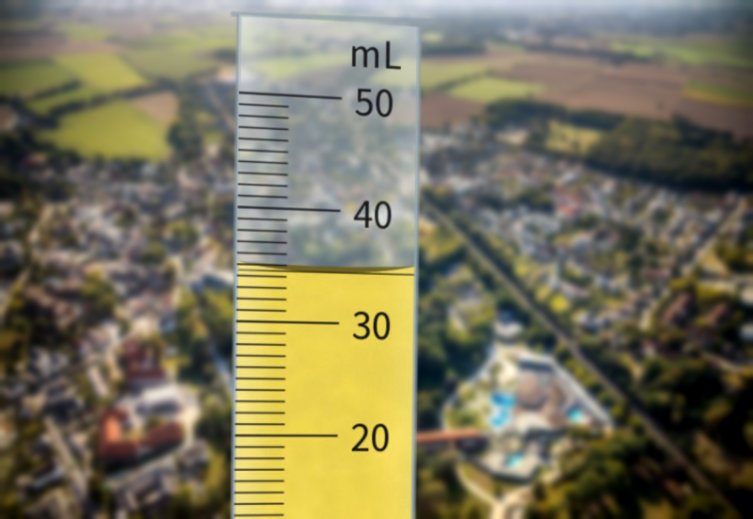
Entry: 34.5mL
